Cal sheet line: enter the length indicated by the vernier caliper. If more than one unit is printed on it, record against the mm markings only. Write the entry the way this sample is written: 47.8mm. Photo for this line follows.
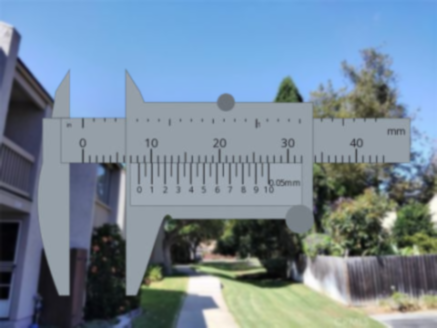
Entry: 8.2mm
